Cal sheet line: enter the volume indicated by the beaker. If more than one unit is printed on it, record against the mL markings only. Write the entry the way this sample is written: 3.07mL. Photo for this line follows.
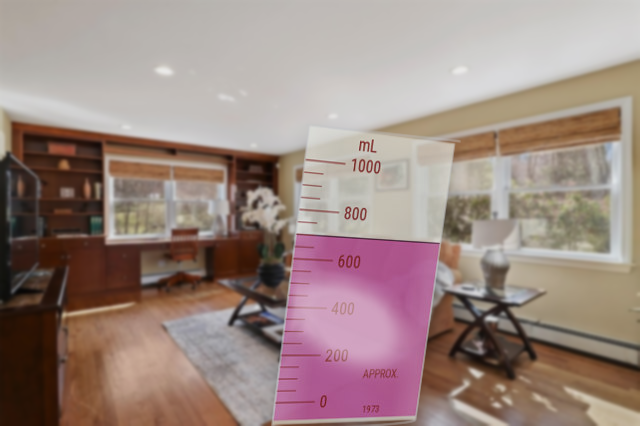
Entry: 700mL
